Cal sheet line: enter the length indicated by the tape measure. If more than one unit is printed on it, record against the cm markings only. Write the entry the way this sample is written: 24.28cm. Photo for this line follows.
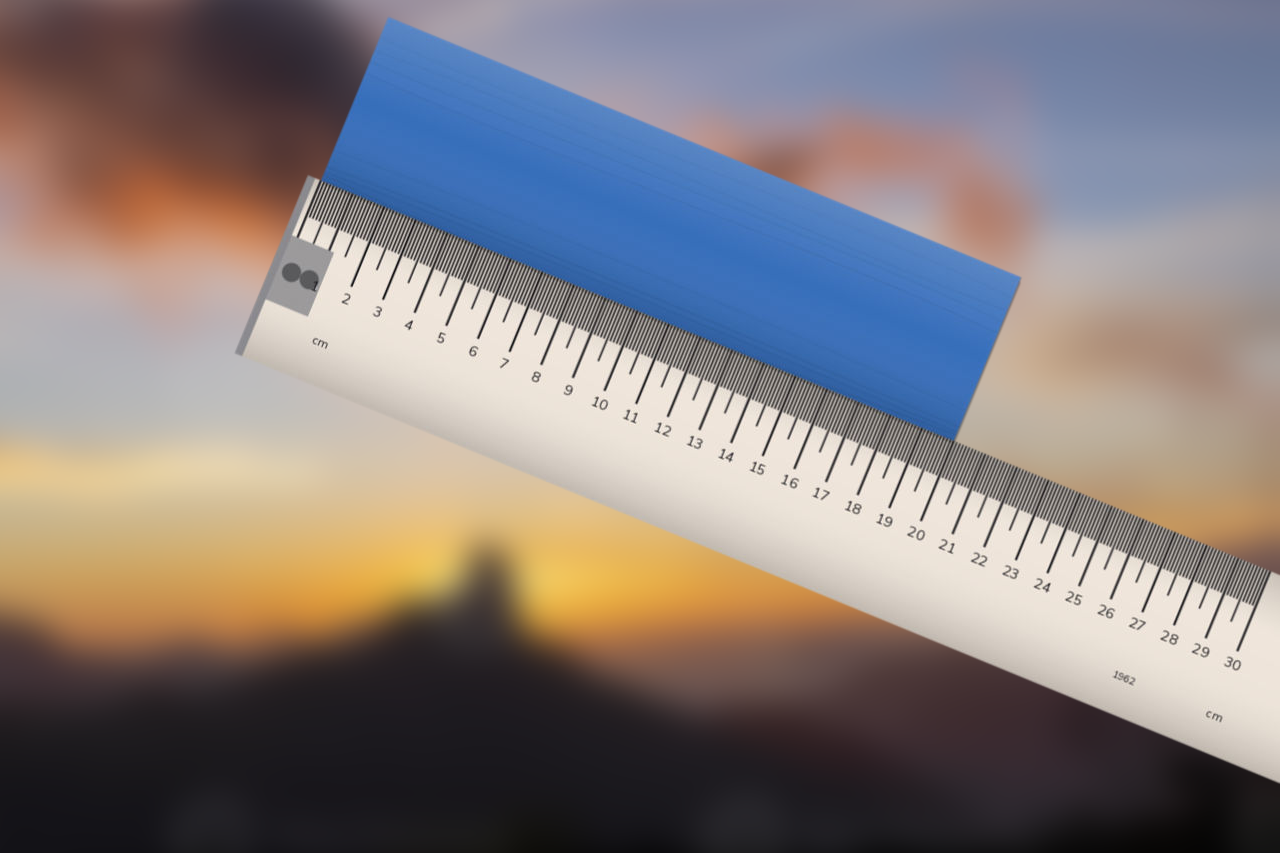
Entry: 20cm
